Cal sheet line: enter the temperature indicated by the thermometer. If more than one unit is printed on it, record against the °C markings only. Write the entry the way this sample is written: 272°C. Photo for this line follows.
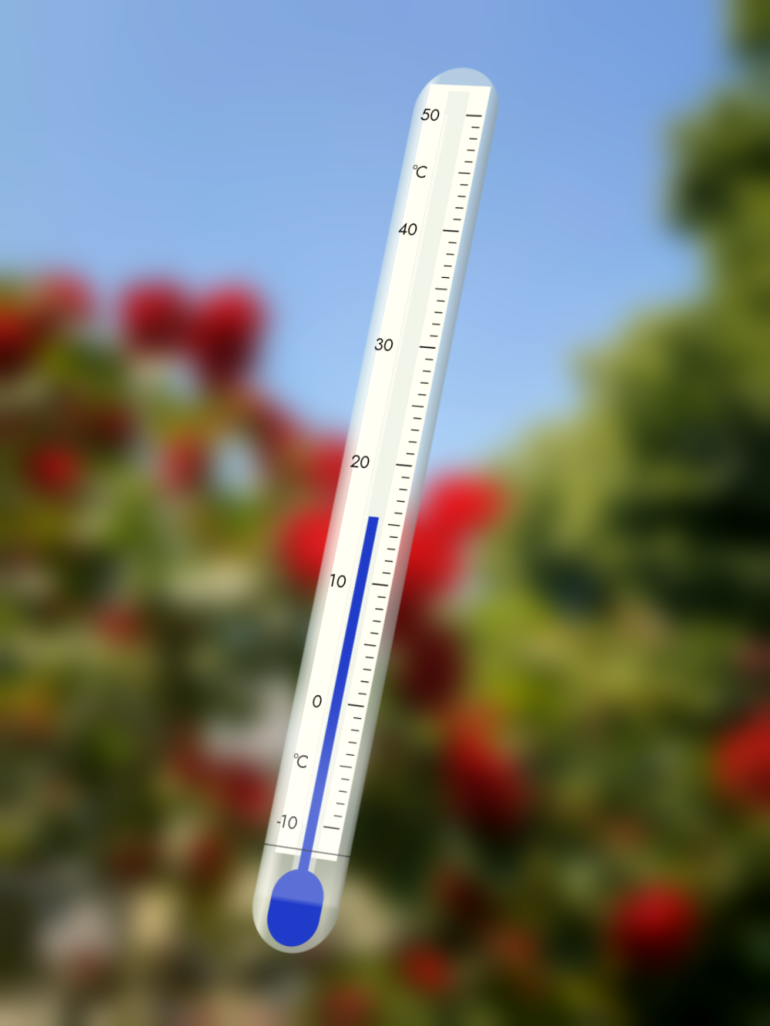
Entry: 15.5°C
